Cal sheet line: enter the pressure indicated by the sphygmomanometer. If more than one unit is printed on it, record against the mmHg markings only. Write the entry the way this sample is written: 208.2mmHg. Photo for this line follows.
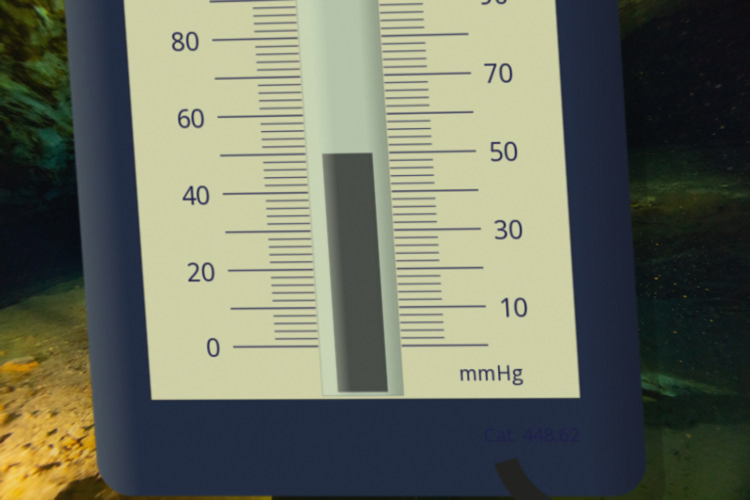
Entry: 50mmHg
